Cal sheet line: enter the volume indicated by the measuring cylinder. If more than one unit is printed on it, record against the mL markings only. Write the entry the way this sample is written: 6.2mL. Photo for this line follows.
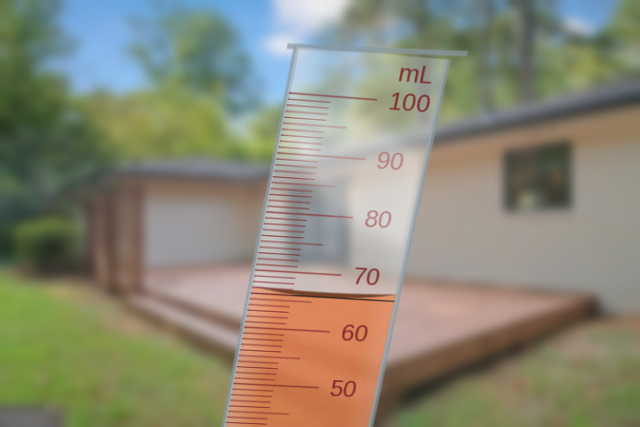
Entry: 66mL
